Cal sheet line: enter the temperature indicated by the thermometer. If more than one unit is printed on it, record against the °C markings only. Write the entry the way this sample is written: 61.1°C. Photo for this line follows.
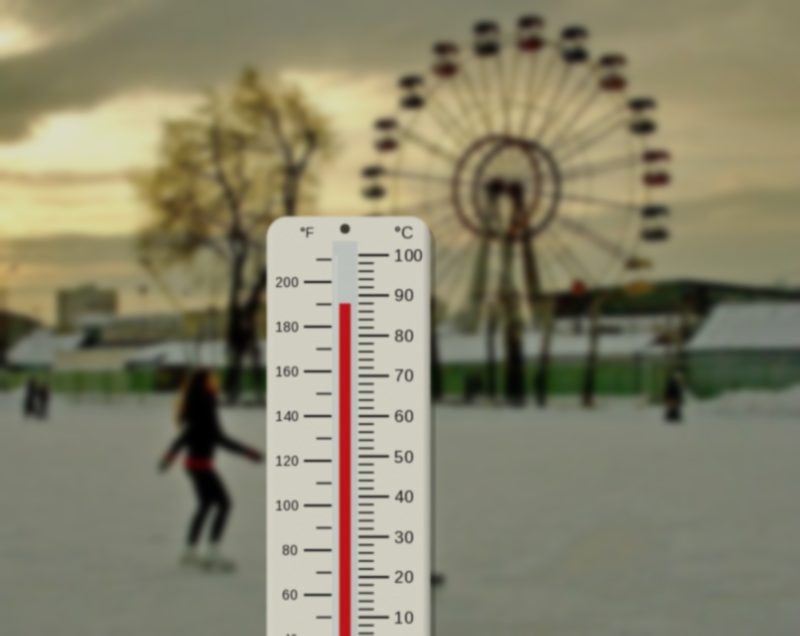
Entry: 88°C
